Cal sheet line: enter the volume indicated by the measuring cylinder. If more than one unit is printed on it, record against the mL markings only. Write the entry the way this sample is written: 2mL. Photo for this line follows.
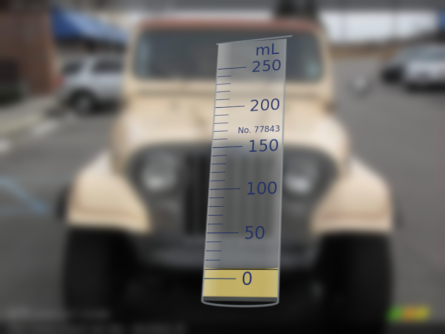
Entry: 10mL
